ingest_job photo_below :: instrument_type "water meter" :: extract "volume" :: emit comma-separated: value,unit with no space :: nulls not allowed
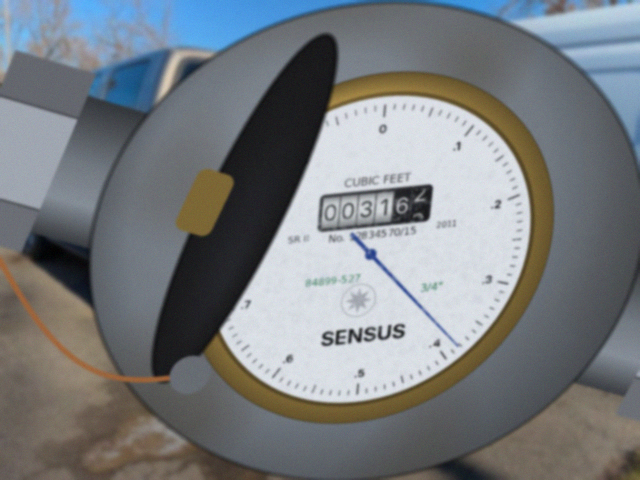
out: 3162.38,ft³
